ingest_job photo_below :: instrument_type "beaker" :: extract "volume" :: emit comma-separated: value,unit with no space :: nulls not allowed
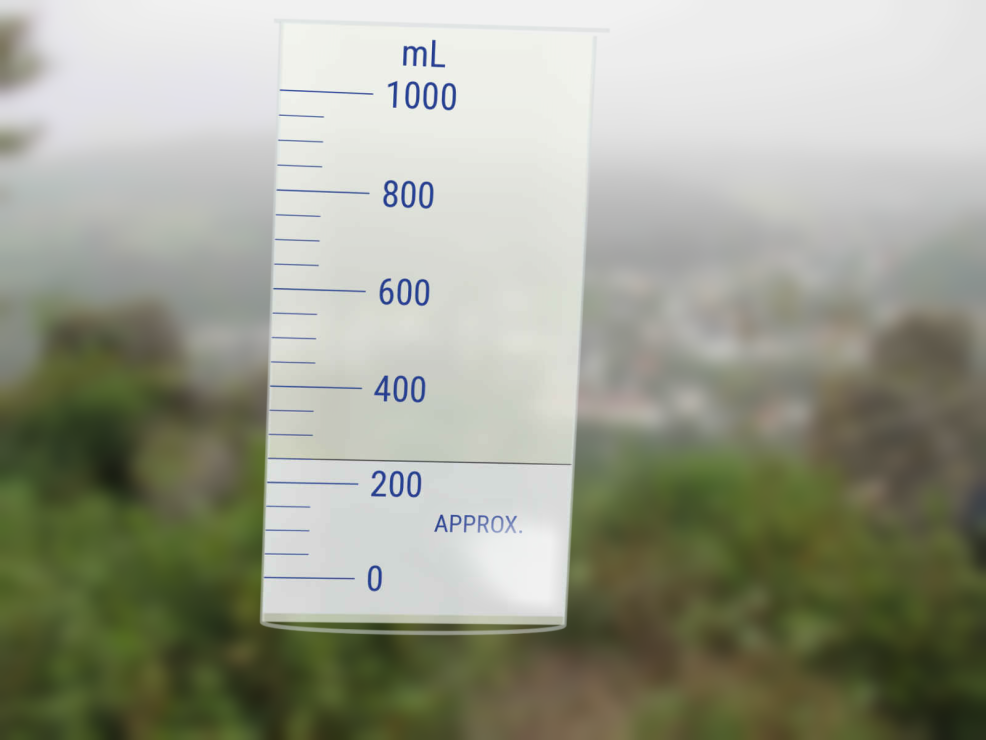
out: 250,mL
